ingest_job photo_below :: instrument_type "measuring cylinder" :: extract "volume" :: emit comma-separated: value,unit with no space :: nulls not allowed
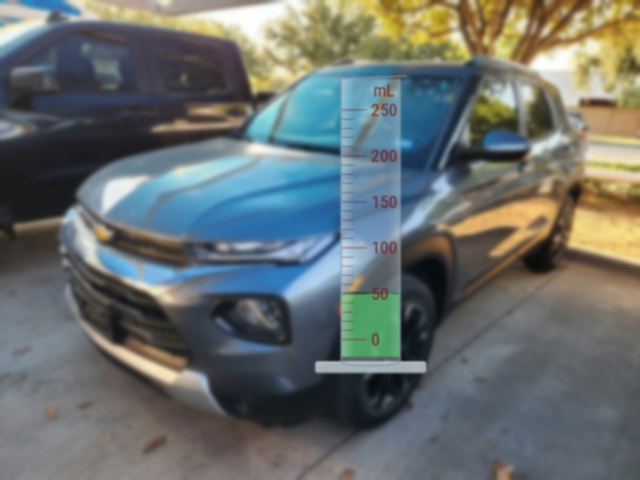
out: 50,mL
